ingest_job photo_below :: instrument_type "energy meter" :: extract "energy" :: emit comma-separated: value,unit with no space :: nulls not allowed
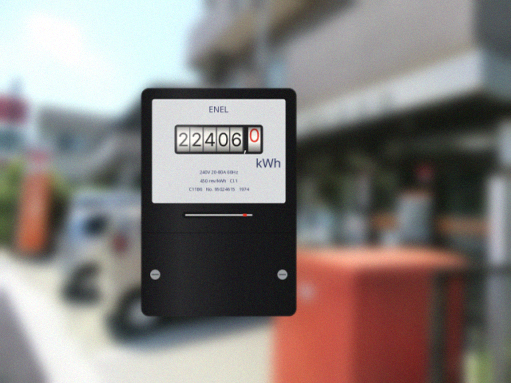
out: 22406.0,kWh
